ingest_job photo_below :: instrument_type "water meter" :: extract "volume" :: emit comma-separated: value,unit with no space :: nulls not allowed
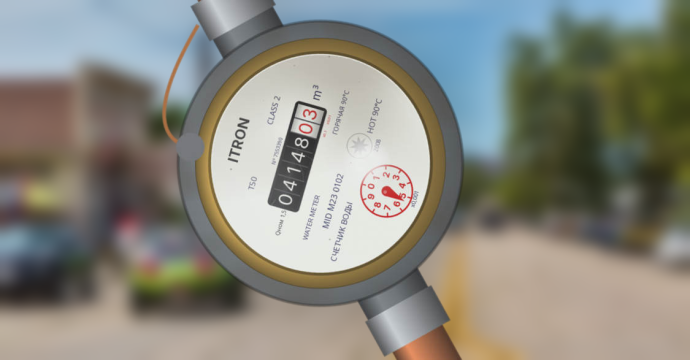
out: 4148.035,m³
